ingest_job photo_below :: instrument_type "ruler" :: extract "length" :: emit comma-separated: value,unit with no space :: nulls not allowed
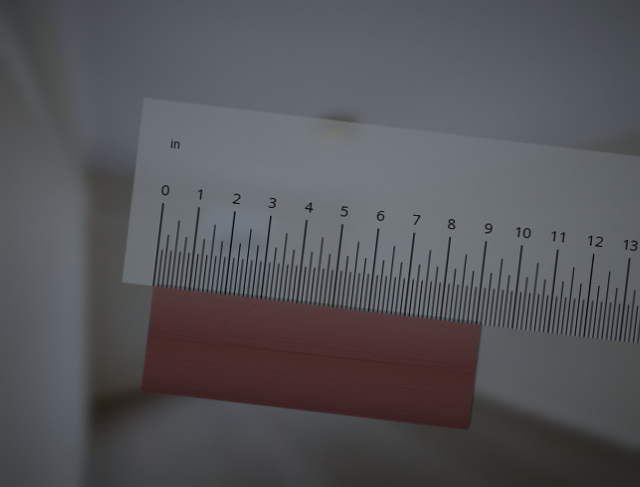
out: 9.125,in
